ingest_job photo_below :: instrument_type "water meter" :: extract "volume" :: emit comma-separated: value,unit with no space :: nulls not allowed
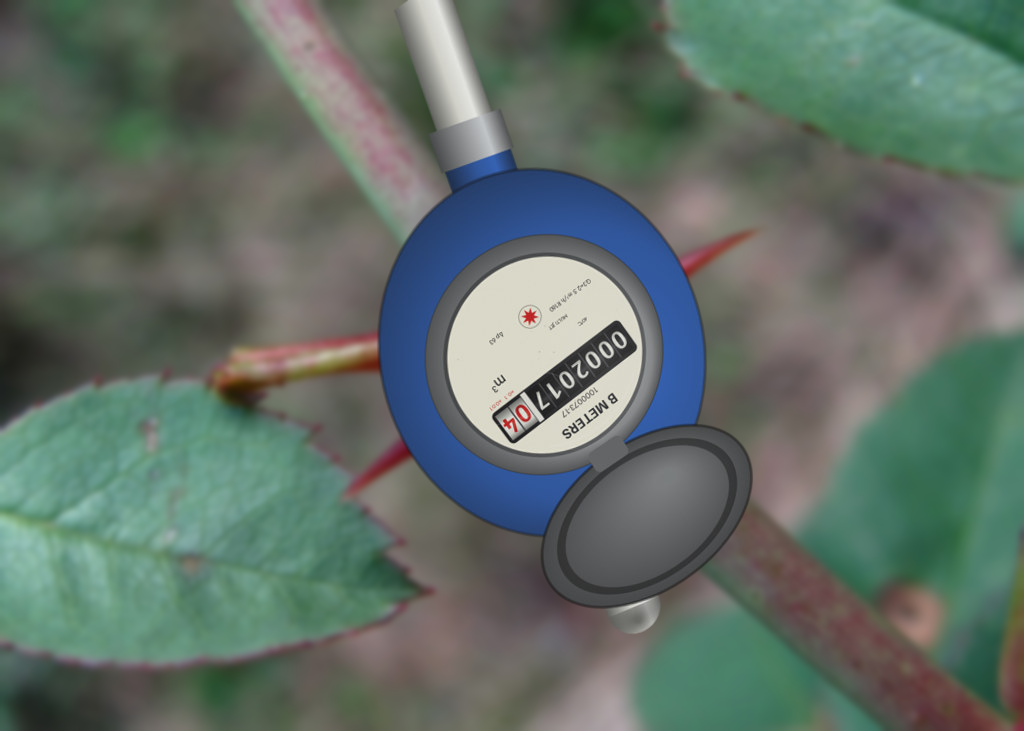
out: 2017.04,m³
